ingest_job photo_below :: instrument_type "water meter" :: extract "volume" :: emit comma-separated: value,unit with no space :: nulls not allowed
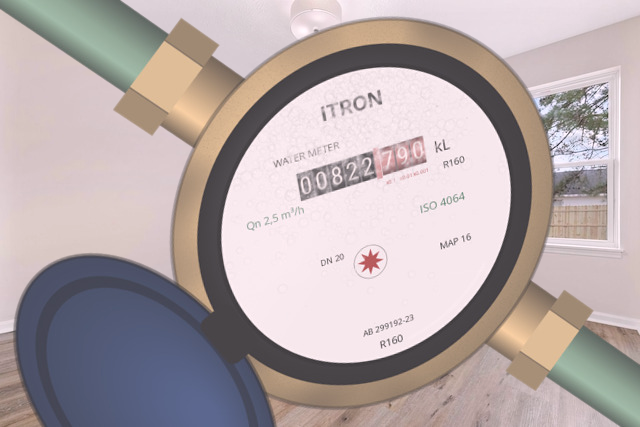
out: 822.790,kL
